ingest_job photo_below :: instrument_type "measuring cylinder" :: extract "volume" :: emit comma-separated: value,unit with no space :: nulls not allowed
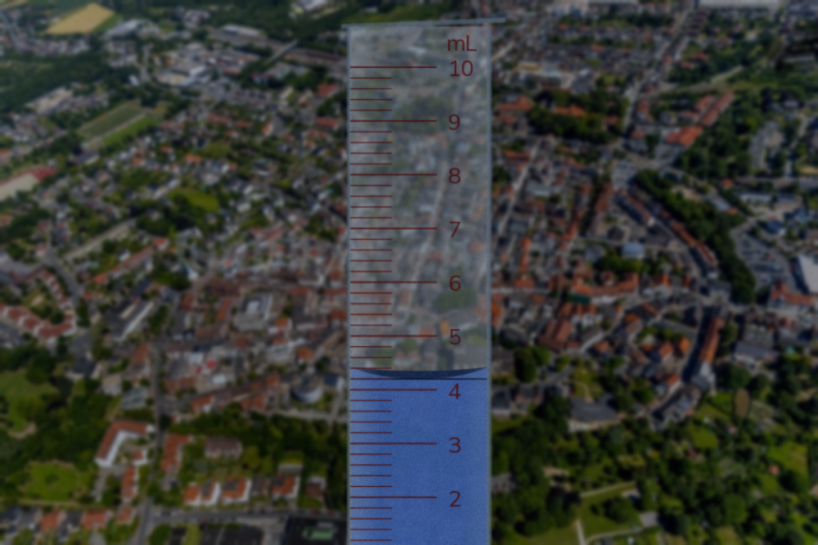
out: 4.2,mL
